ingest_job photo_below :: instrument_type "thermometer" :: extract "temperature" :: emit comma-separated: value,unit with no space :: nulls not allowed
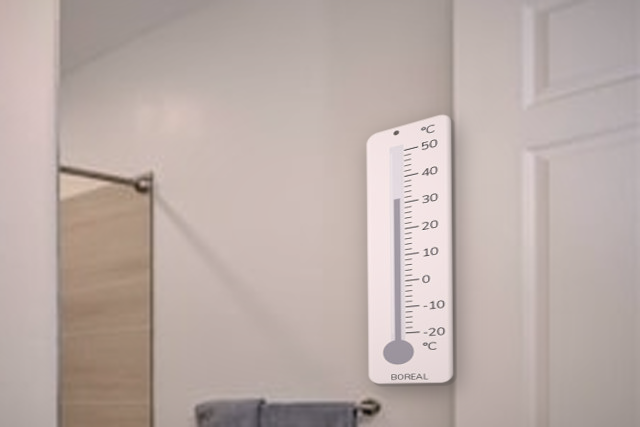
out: 32,°C
